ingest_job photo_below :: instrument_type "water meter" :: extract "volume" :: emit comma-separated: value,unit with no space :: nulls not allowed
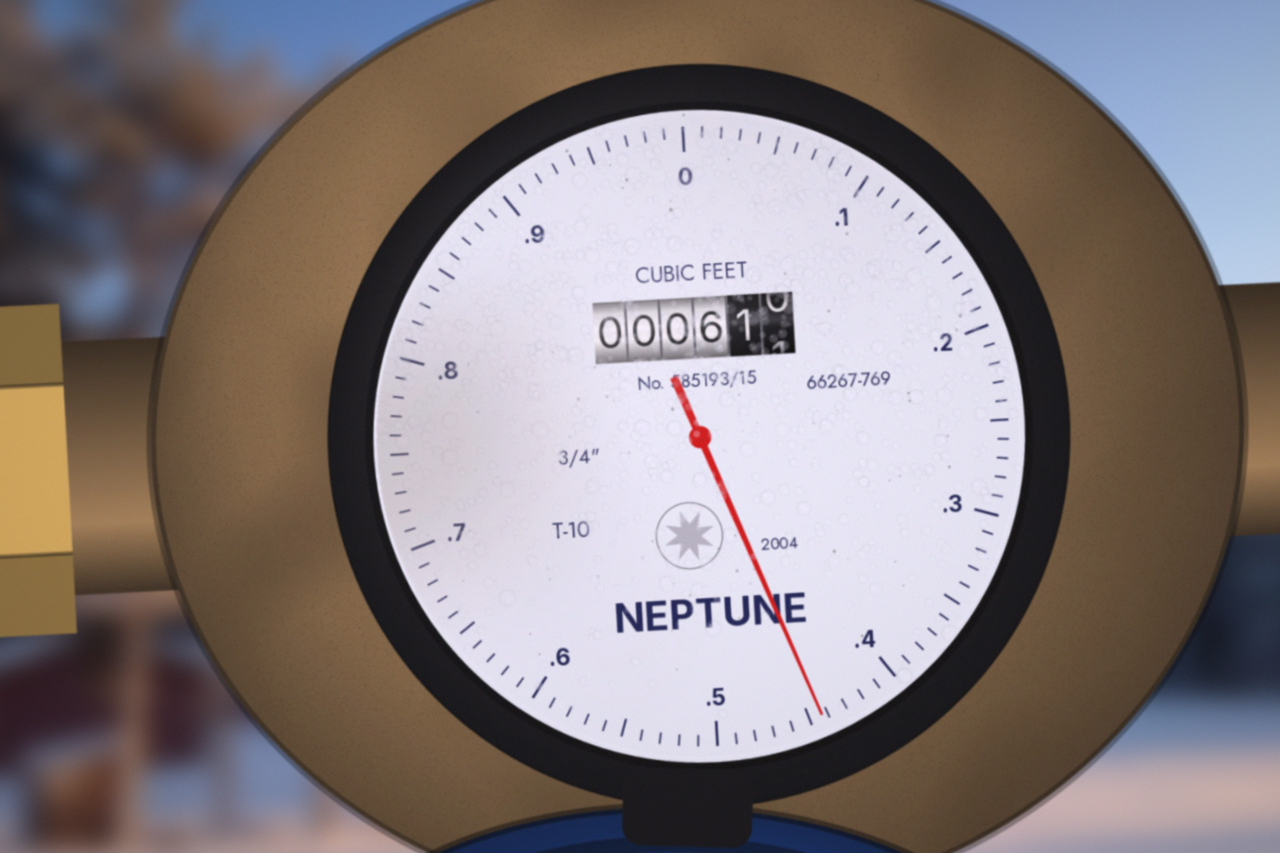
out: 610.44,ft³
